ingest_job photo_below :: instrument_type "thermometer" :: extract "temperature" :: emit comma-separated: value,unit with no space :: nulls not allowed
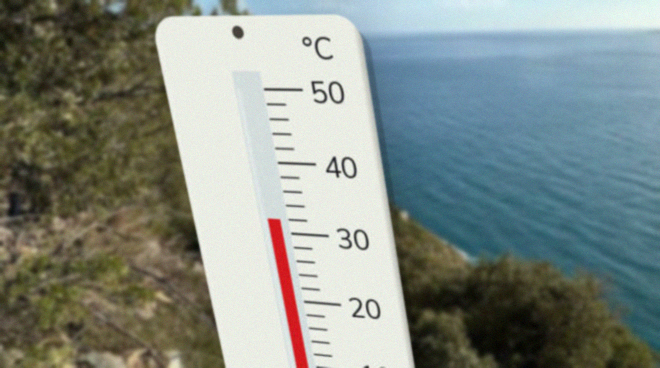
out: 32,°C
